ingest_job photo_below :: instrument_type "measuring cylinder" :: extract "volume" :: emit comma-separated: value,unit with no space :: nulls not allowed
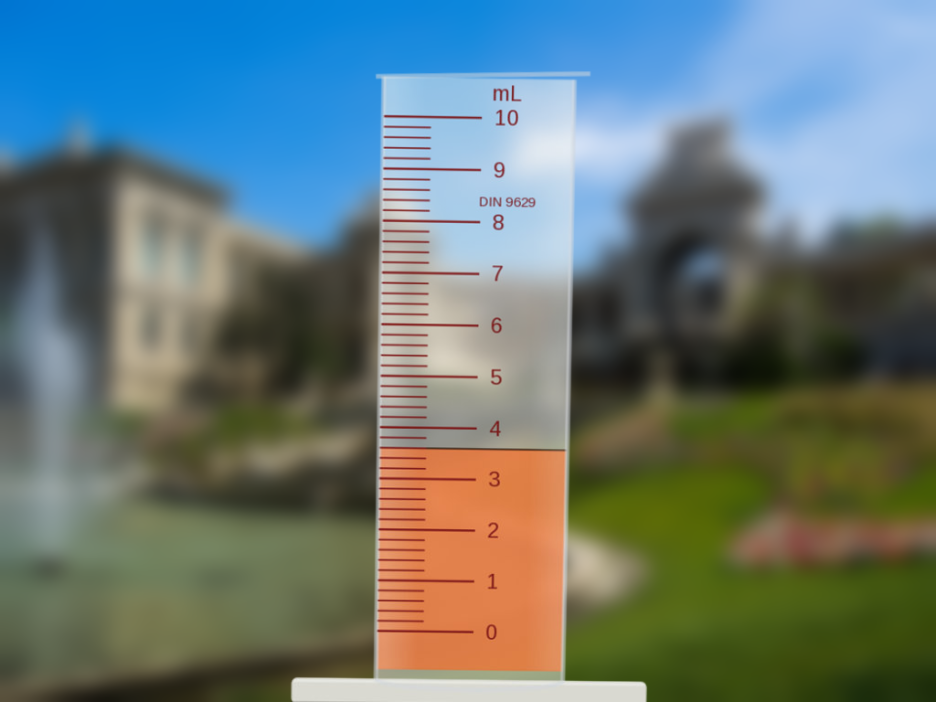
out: 3.6,mL
